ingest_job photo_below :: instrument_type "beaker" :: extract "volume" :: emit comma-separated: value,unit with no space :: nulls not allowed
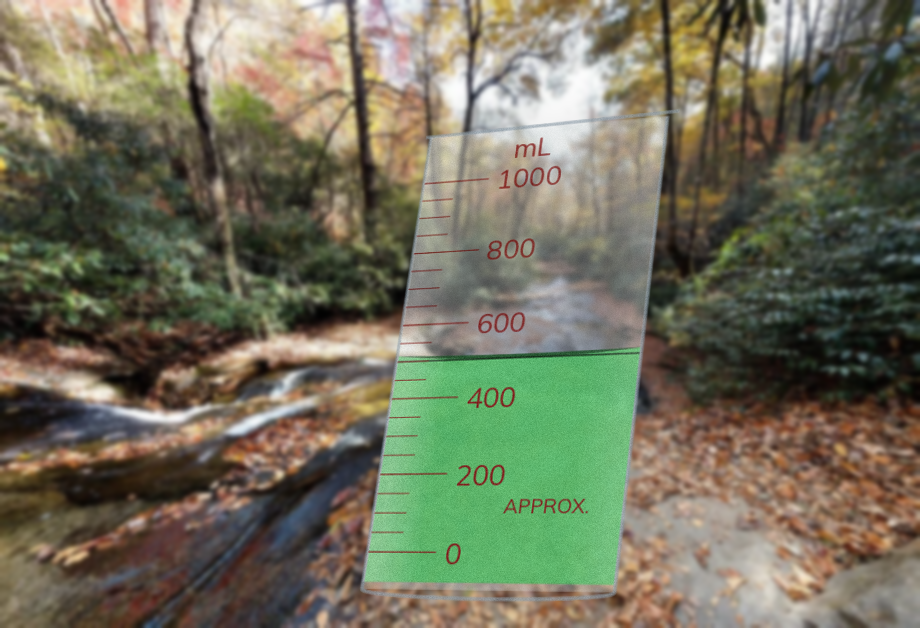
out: 500,mL
